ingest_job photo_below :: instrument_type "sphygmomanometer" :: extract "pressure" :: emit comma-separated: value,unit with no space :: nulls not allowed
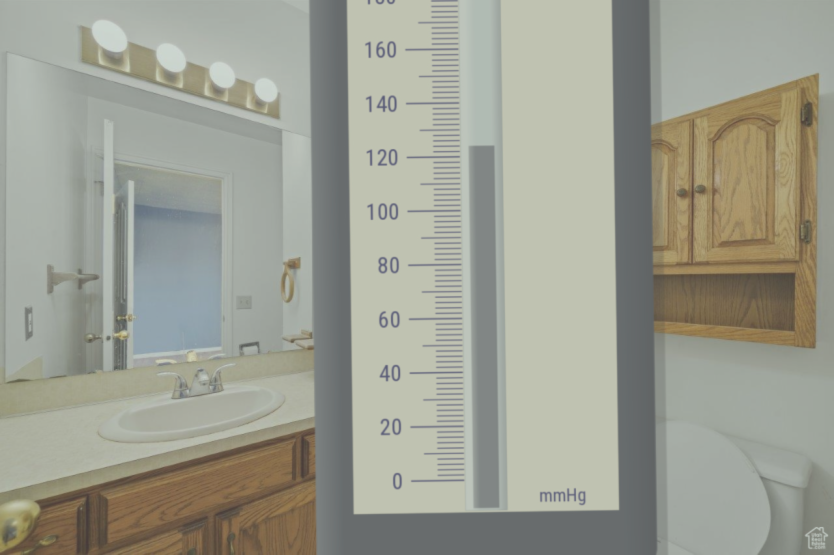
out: 124,mmHg
